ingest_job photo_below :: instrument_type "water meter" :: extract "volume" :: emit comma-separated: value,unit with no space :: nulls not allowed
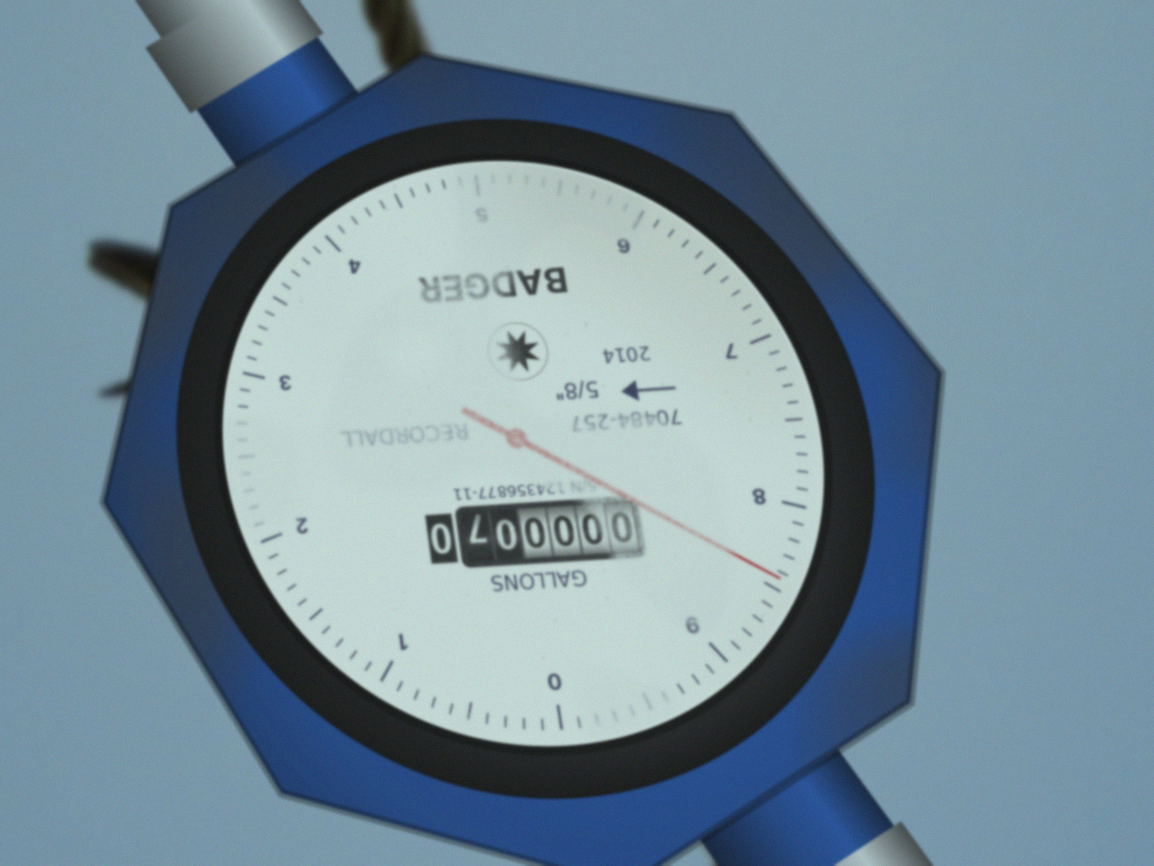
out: 68.4,gal
